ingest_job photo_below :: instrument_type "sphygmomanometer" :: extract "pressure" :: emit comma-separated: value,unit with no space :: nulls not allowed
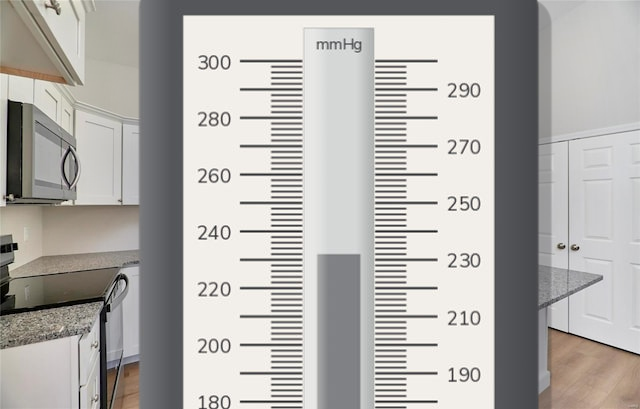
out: 232,mmHg
